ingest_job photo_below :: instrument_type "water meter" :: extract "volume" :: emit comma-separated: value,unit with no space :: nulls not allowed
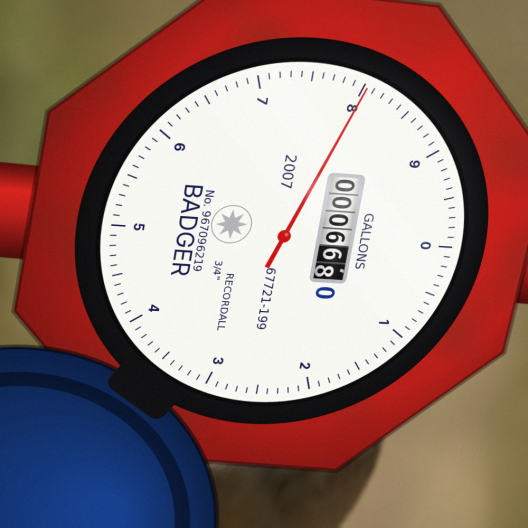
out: 6678.0,gal
